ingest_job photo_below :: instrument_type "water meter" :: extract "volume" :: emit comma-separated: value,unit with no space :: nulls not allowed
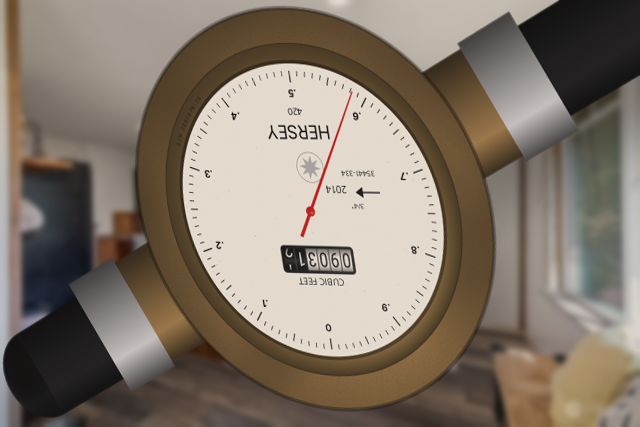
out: 90311.58,ft³
